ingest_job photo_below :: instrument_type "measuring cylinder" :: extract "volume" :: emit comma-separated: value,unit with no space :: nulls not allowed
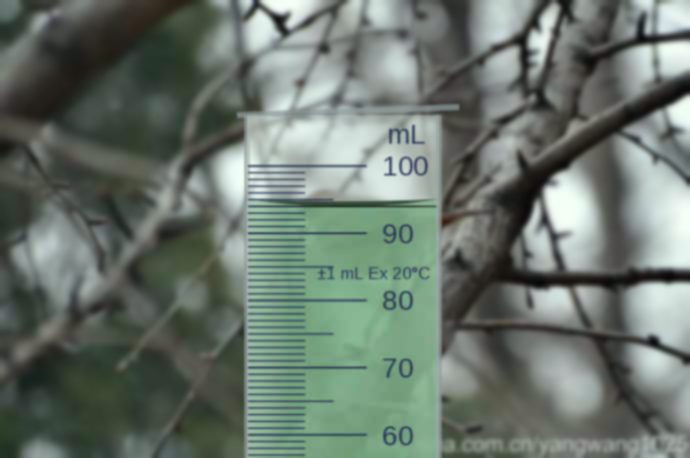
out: 94,mL
